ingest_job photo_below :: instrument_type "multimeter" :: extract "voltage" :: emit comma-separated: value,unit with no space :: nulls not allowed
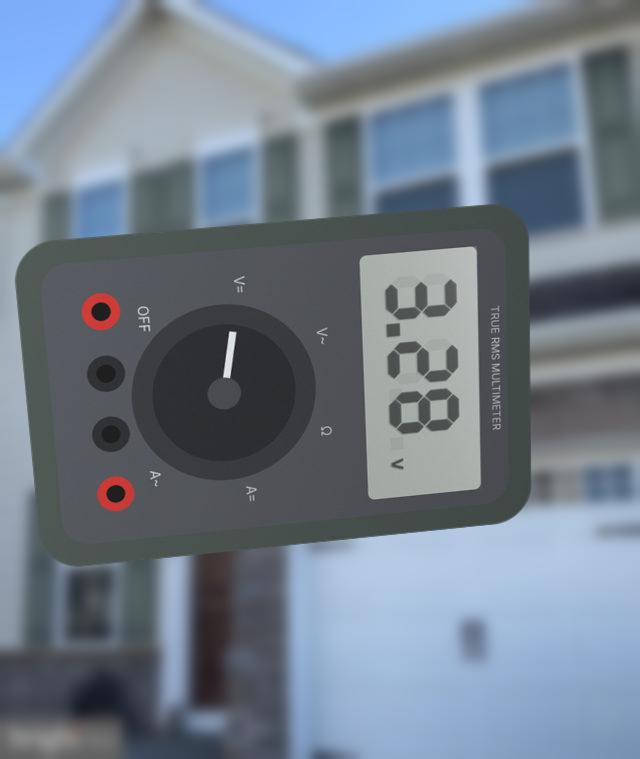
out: 3.28,V
